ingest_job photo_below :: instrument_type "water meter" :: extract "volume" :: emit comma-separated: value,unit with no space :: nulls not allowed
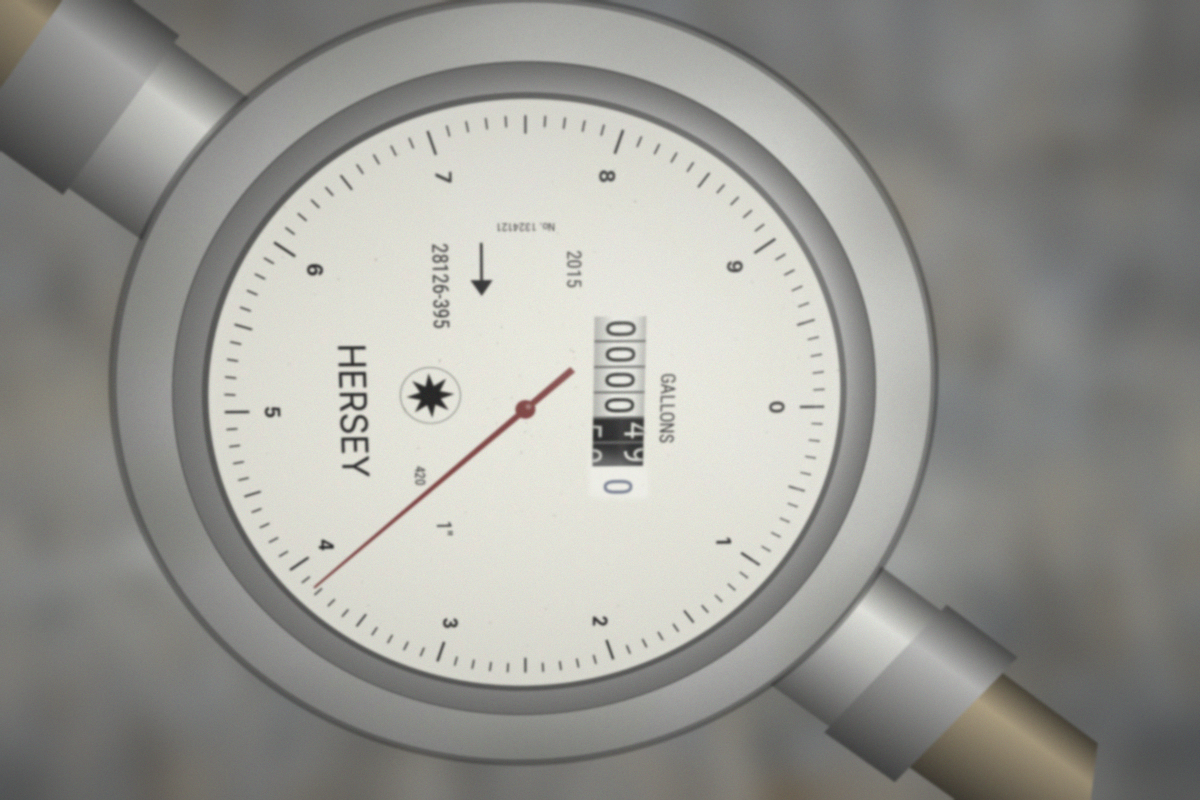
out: 493.8,gal
